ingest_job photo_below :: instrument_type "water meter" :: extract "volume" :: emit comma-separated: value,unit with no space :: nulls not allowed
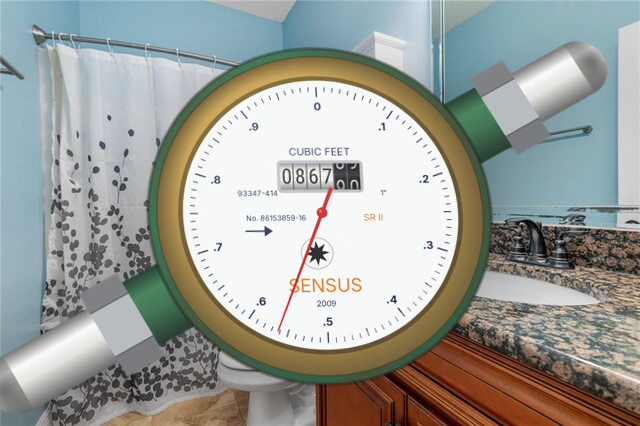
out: 86789.56,ft³
